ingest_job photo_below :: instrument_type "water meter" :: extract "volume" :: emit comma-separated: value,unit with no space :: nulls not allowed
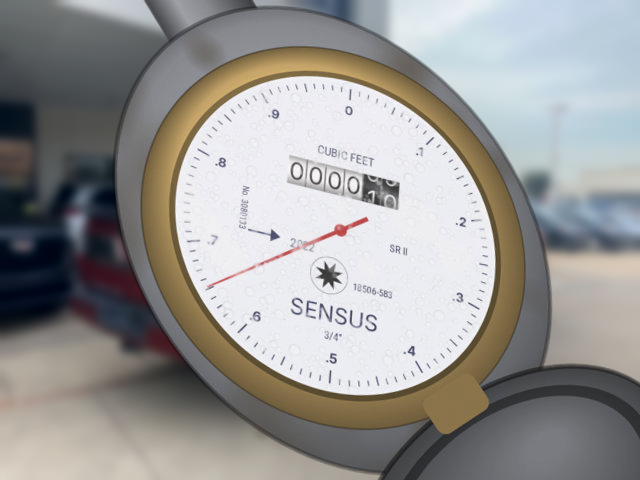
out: 9.65,ft³
